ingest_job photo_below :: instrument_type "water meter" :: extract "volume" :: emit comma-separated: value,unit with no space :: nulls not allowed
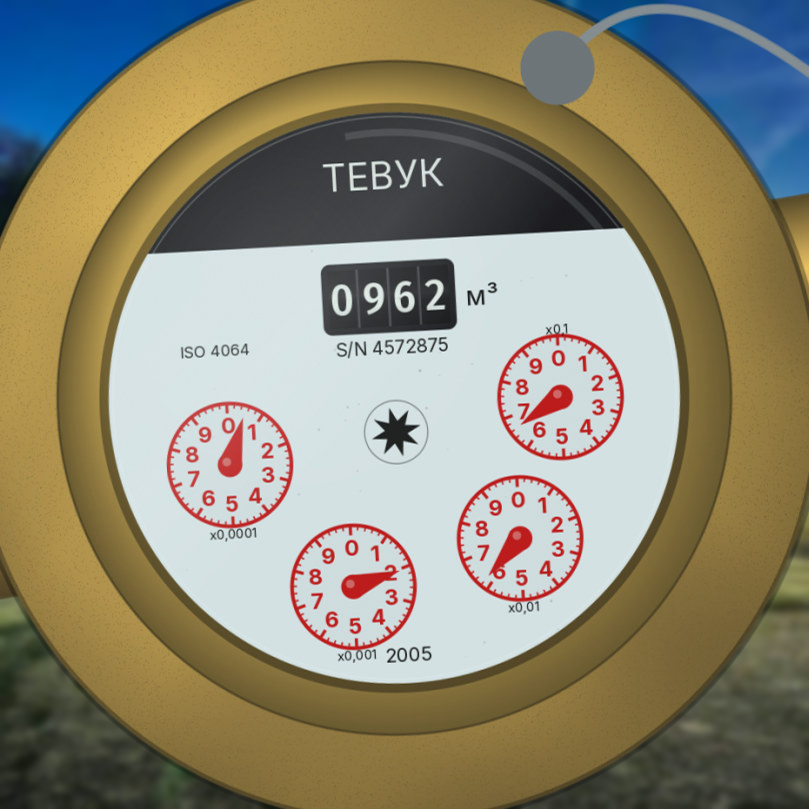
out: 962.6620,m³
